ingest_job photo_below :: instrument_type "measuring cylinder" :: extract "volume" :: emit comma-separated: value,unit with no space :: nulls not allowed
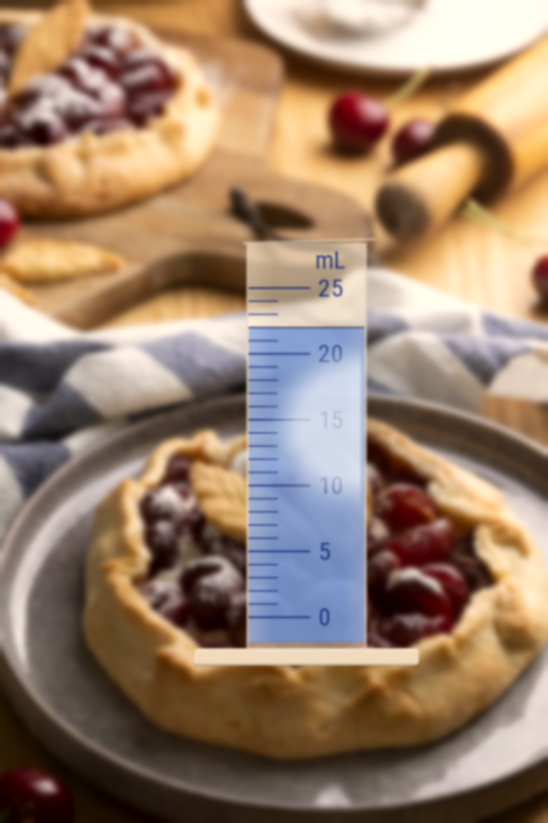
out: 22,mL
